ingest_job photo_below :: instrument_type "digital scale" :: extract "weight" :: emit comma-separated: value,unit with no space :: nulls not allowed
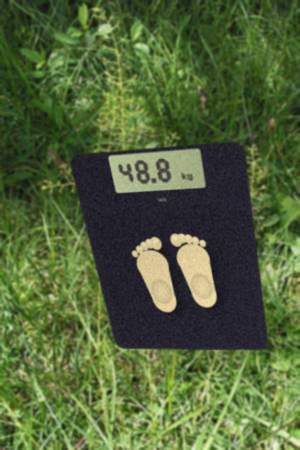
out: 48.8,kg
